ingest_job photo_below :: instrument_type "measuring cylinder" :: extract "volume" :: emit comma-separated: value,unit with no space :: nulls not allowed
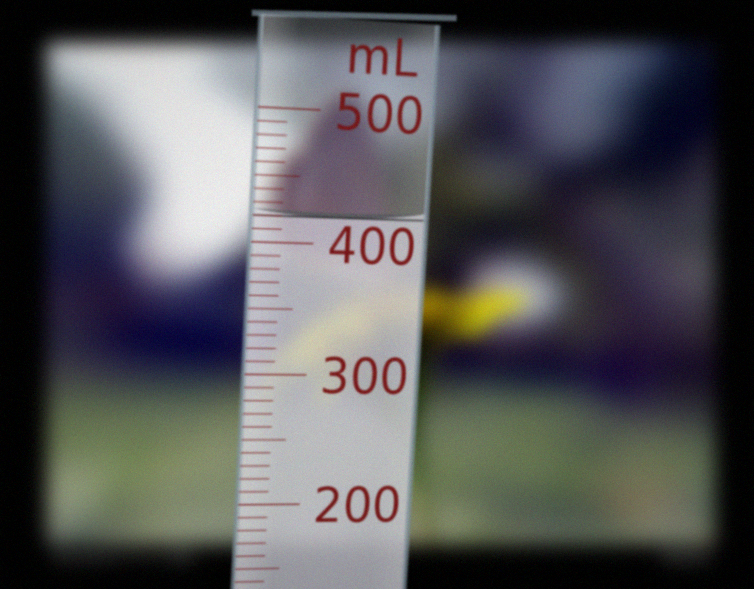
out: 420,mL
